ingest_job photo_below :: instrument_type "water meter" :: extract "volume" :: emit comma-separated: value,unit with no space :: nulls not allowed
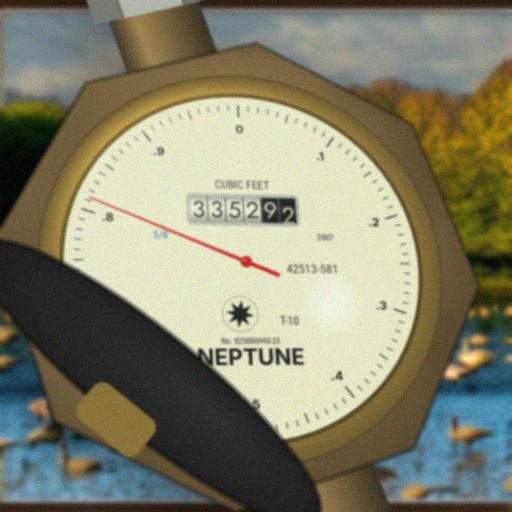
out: 335291.81,ft³
